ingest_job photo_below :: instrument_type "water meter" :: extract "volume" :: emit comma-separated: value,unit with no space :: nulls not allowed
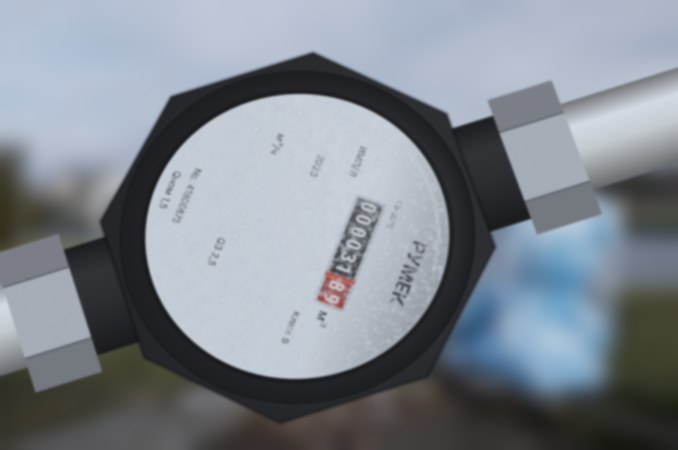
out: 31.89,m³
